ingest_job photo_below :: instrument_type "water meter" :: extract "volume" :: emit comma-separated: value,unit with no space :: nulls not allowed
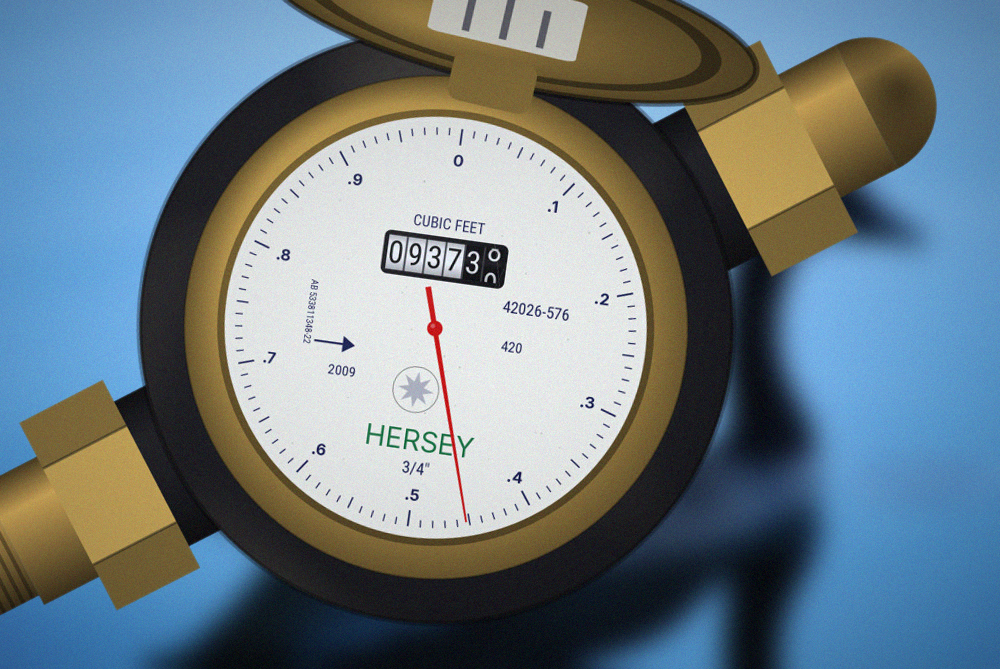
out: 93738.45,ft³
